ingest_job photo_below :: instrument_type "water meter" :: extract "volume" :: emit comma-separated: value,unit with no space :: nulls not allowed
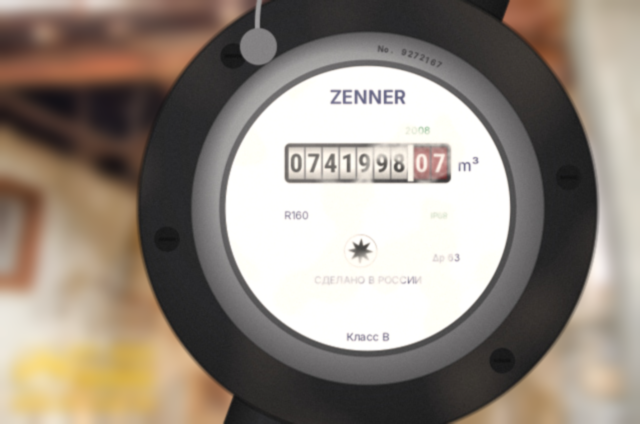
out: 741998.07,m³
